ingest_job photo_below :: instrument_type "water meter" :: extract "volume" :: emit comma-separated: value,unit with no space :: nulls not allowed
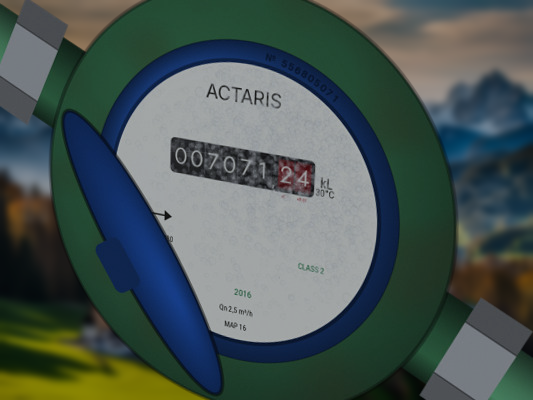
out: 7071.24,kL
